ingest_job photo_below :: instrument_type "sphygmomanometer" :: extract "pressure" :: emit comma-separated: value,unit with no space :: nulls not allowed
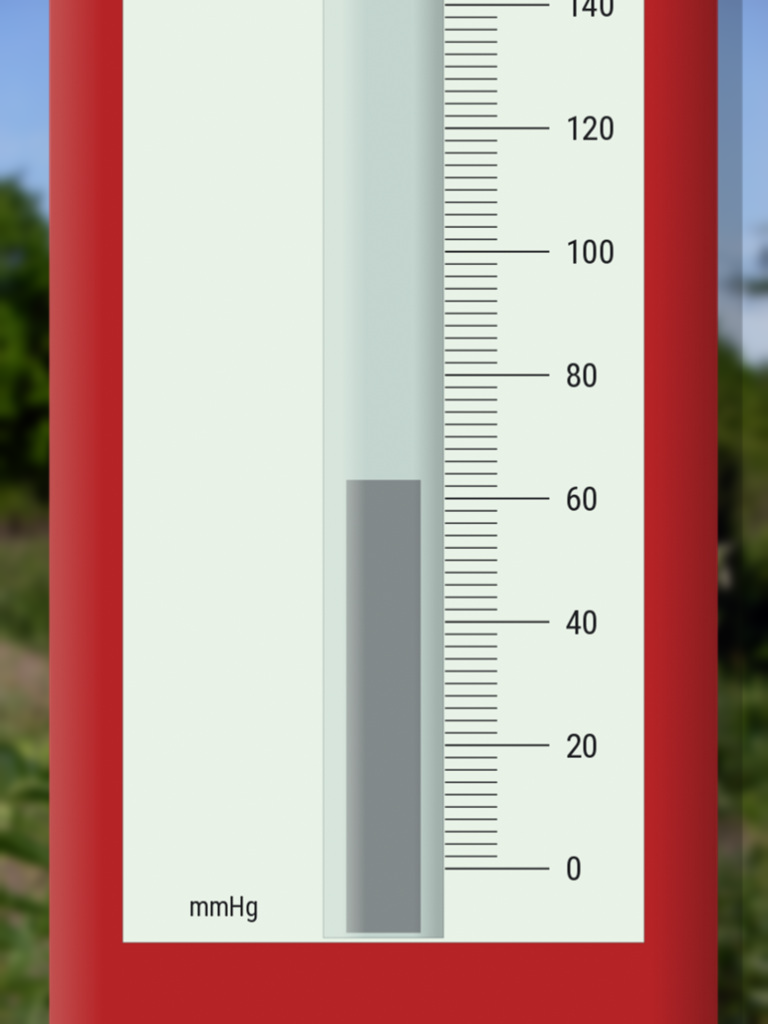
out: 63,mmHg
